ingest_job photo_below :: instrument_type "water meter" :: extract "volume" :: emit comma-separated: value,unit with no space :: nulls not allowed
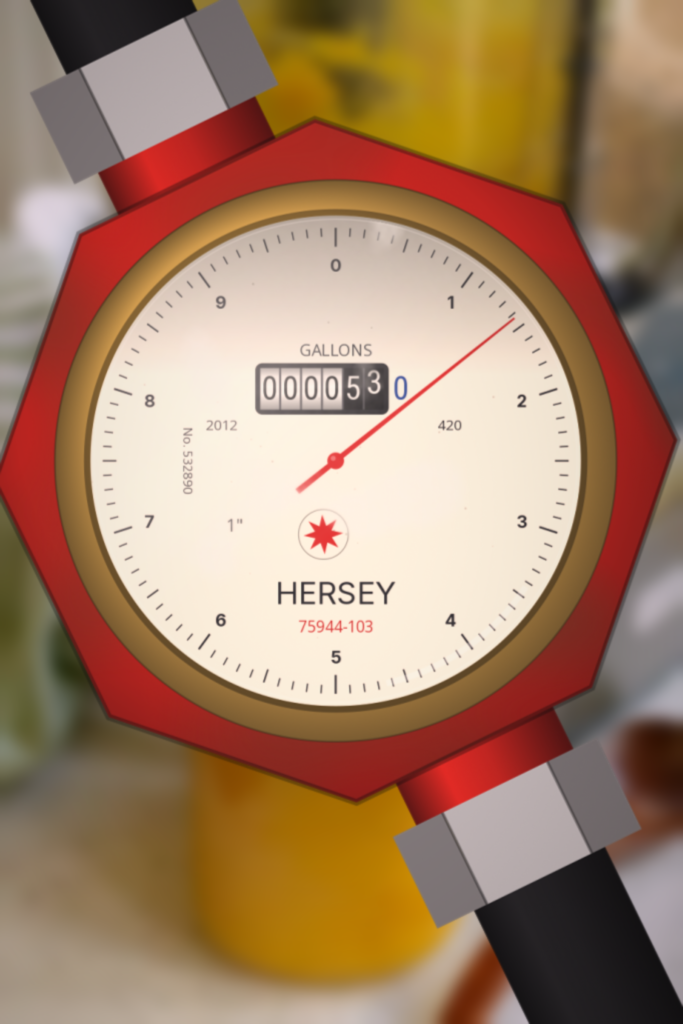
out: 531.4,gal
